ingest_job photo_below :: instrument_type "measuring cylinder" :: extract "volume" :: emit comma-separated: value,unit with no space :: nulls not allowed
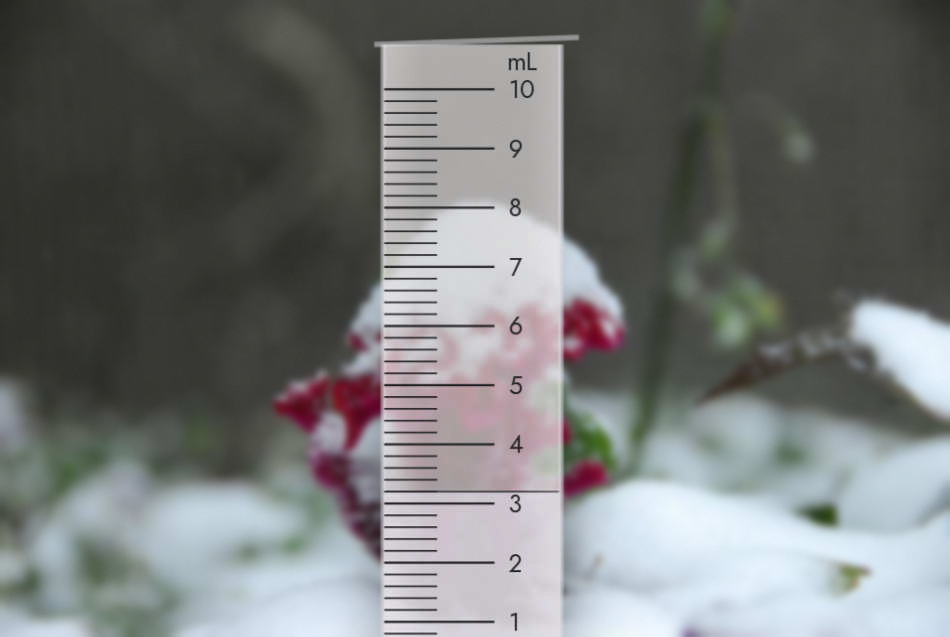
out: 3.2,mL
